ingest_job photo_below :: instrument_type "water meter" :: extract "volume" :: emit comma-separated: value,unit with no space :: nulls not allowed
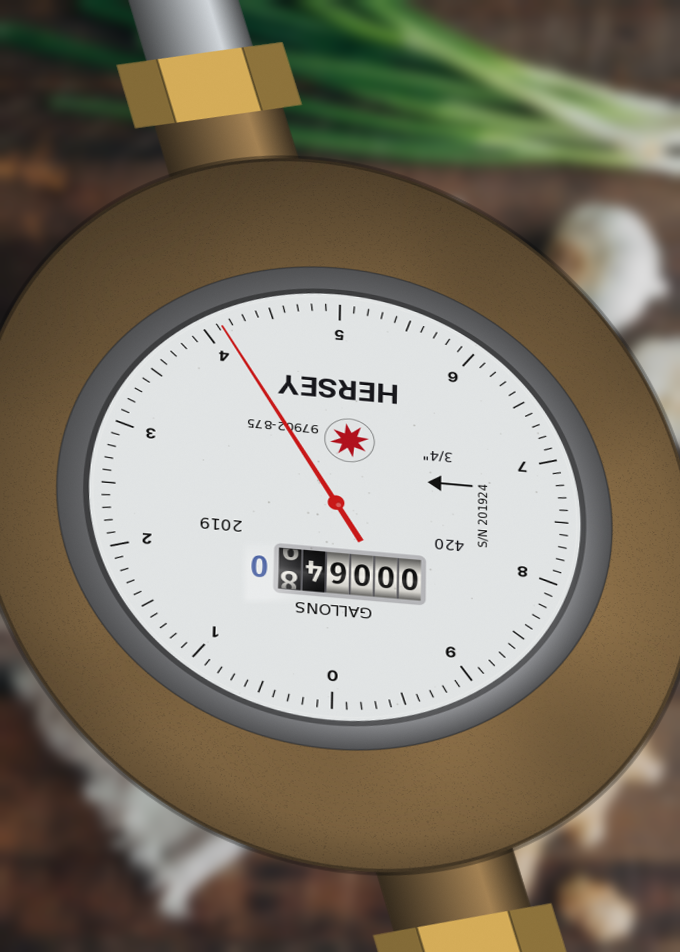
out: 6484.1,gal
